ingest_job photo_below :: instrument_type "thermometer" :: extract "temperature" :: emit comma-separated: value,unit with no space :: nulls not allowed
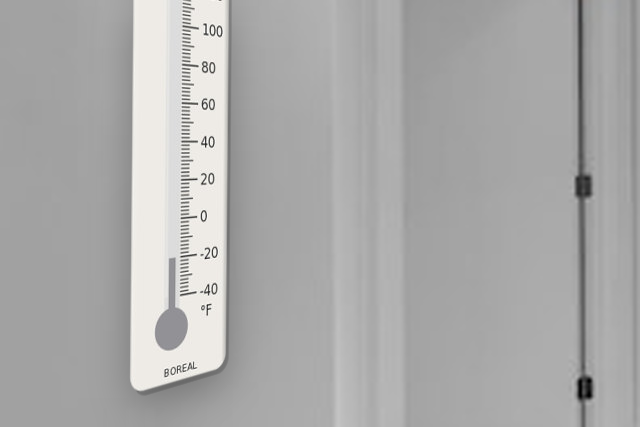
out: -20,°F
